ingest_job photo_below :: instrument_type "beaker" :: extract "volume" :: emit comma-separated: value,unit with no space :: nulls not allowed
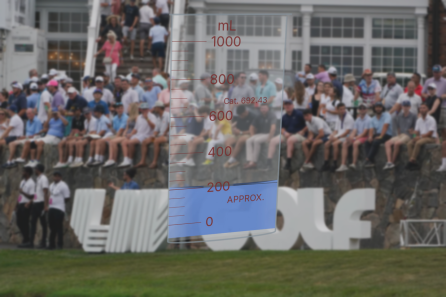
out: 200,mL
